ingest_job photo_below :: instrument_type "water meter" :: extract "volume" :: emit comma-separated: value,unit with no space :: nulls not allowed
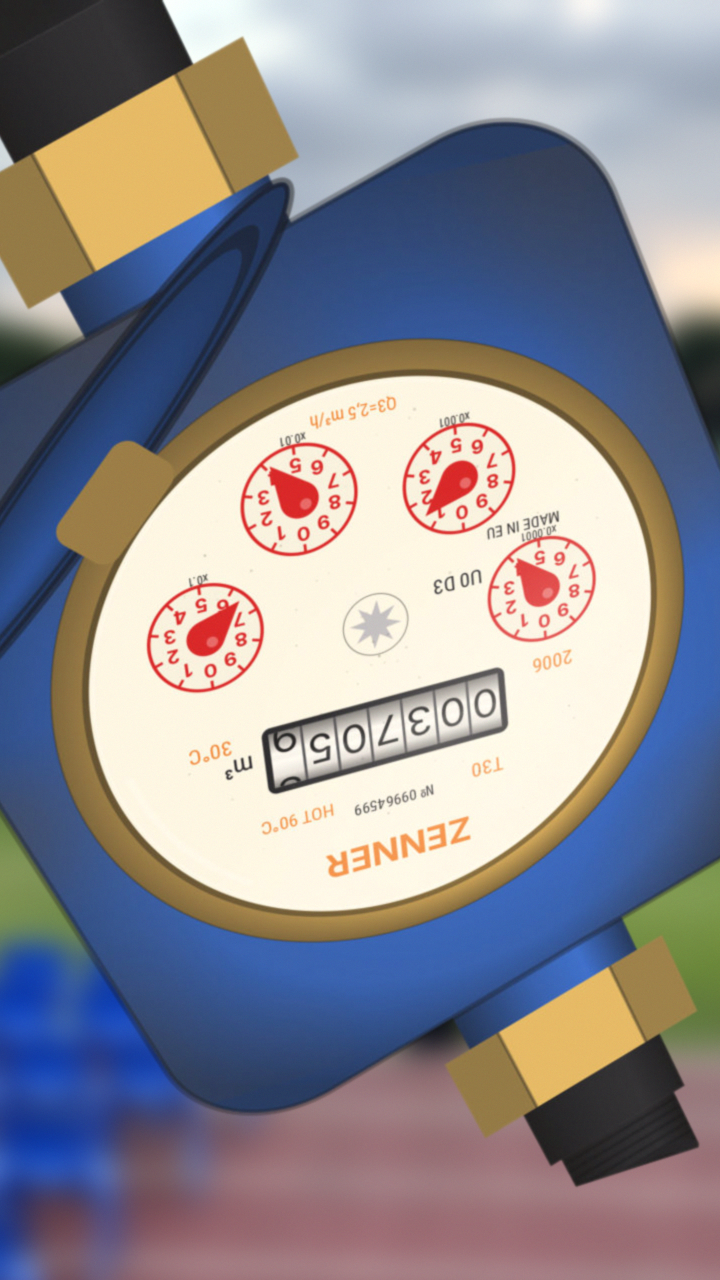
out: 37058.6414,m³
